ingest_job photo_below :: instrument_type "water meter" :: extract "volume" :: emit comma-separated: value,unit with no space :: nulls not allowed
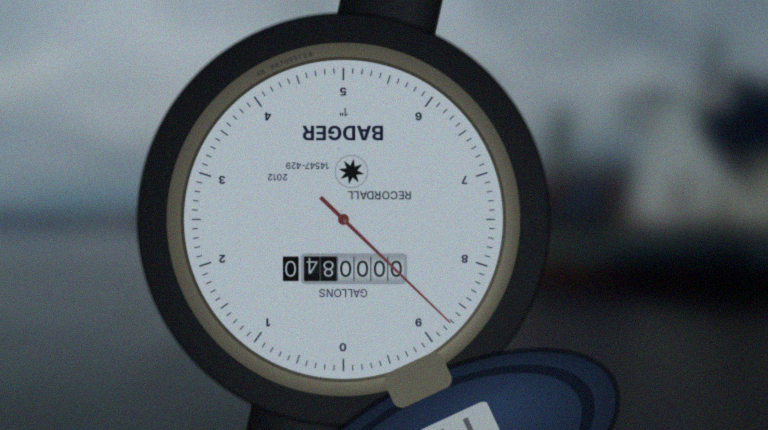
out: 838.7,gal
